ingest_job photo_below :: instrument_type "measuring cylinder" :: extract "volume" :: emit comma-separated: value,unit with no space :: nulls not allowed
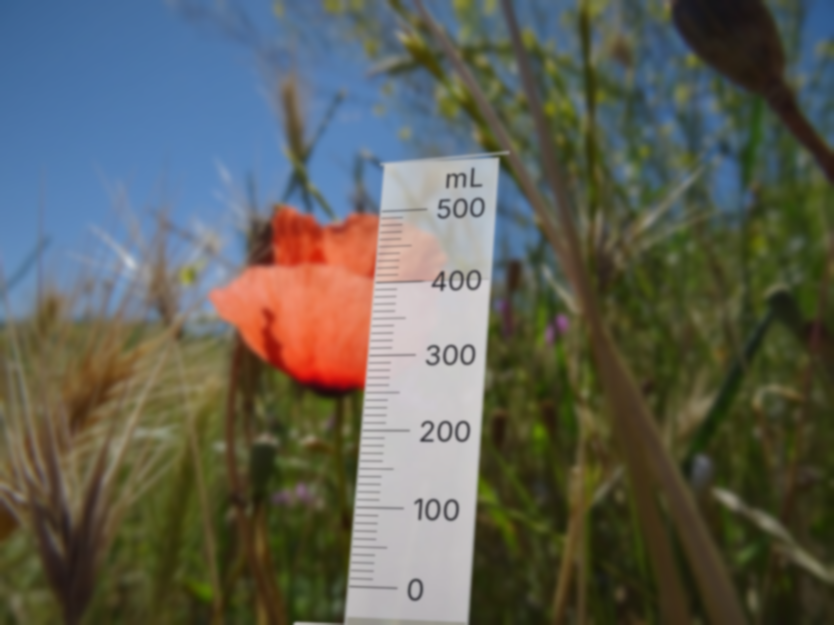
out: 400,mL
